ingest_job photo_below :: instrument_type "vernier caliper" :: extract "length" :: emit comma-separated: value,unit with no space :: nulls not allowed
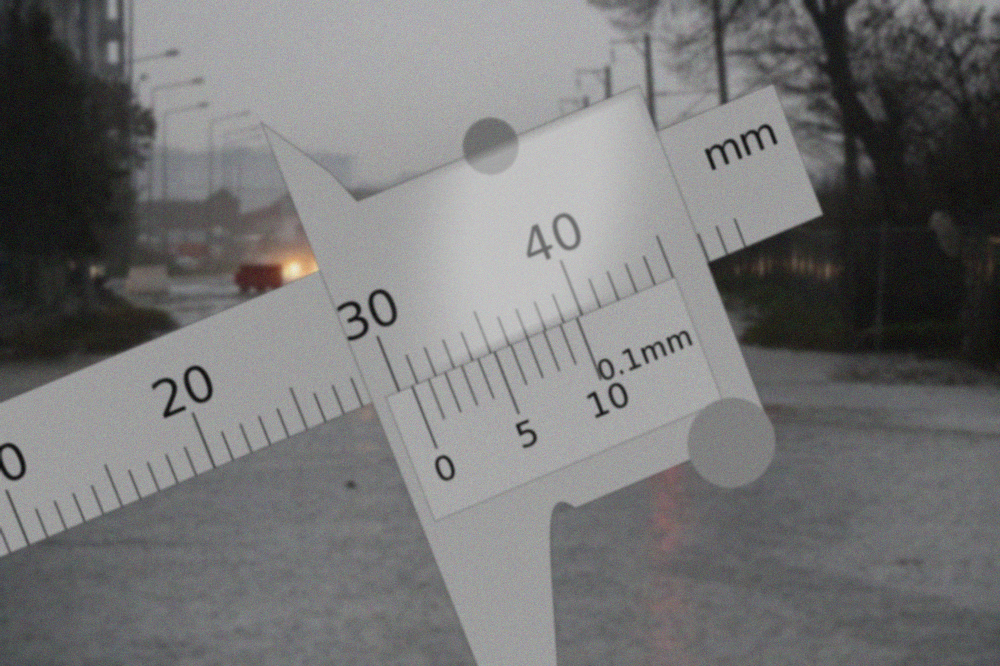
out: 30.7,mm
